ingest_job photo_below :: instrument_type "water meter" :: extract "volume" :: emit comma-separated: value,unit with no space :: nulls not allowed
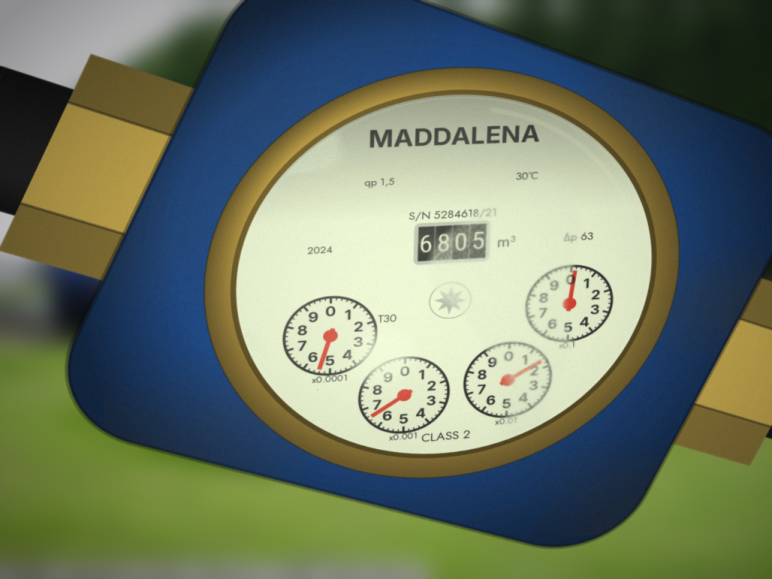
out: 6805.0165,m³
